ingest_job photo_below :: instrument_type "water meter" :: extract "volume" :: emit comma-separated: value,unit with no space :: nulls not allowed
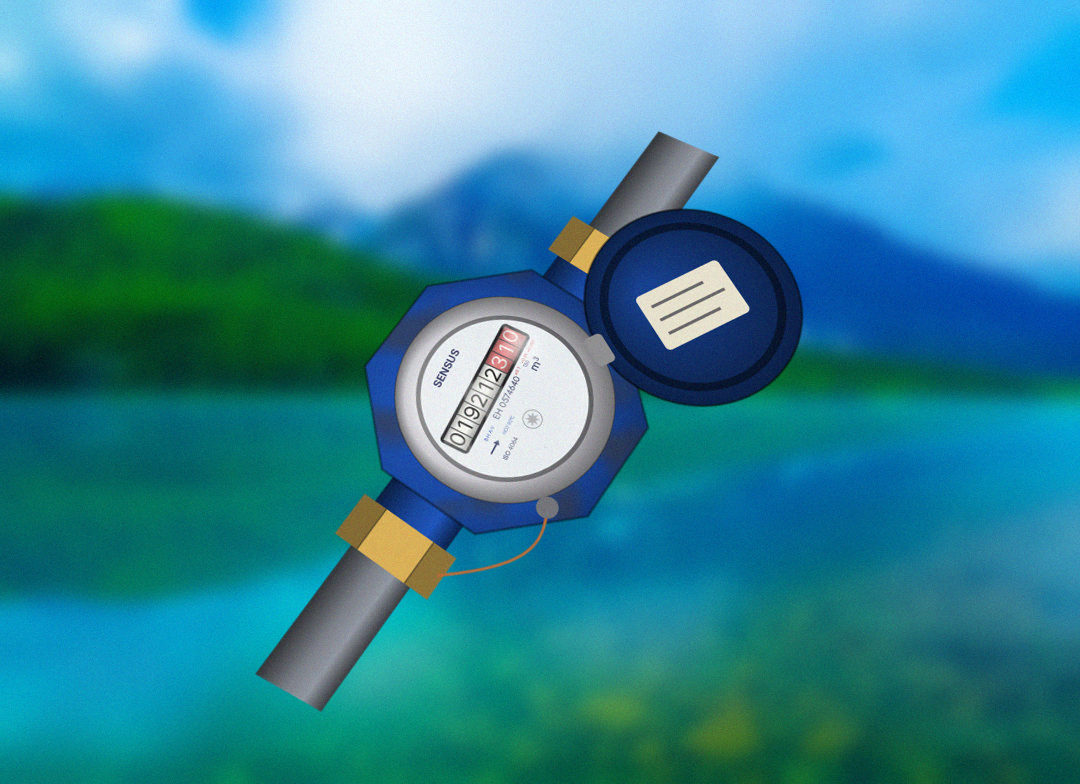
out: 19212.310,m³
